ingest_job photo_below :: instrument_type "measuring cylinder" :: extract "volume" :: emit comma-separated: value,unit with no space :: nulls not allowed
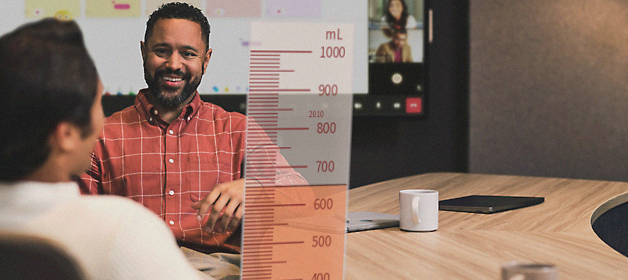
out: 650,mL
